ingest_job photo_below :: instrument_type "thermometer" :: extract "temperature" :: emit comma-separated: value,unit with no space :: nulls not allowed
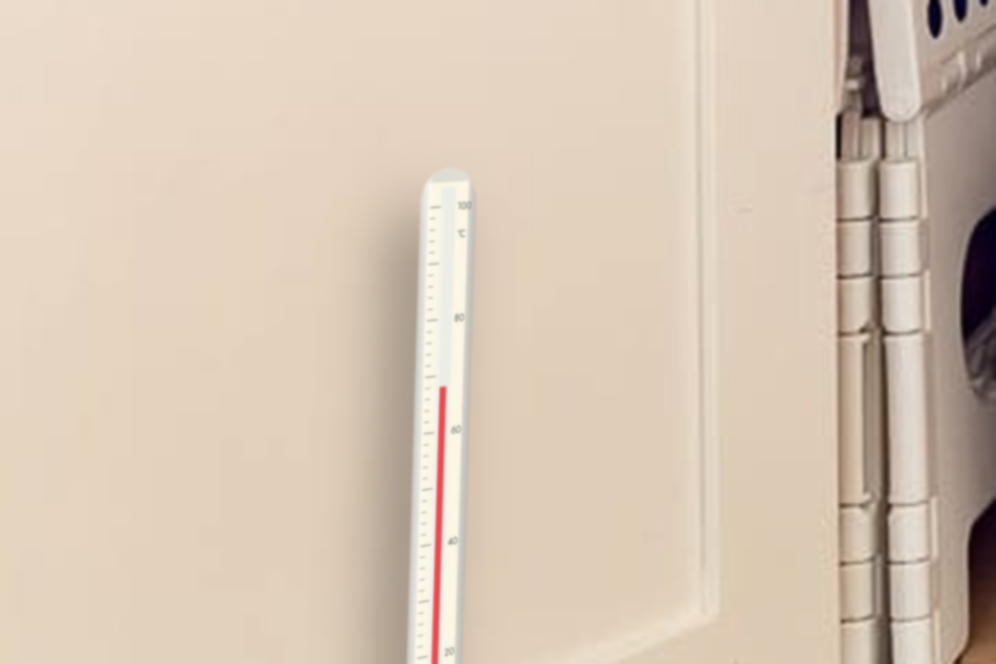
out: 68,°C
